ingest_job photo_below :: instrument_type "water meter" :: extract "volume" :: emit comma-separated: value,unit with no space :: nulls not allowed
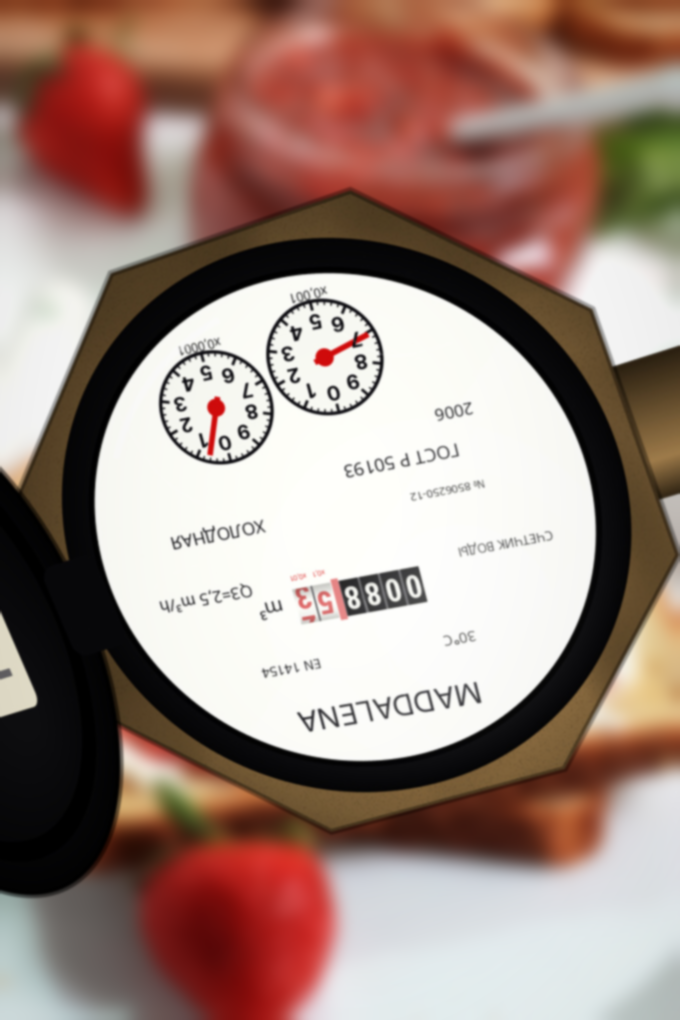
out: 88.5270,m³
